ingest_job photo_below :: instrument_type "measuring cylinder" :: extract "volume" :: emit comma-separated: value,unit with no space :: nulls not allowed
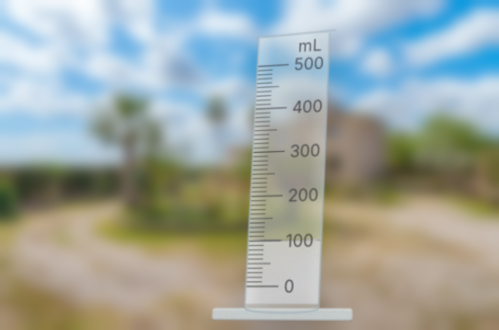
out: 100,mL
